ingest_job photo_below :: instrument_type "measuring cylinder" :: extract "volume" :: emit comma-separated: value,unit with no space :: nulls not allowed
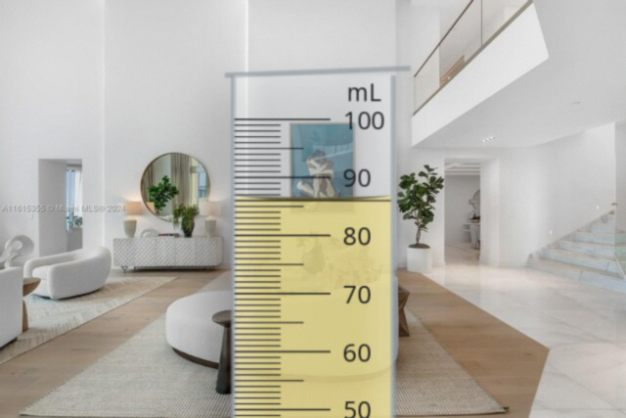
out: 86,mL
